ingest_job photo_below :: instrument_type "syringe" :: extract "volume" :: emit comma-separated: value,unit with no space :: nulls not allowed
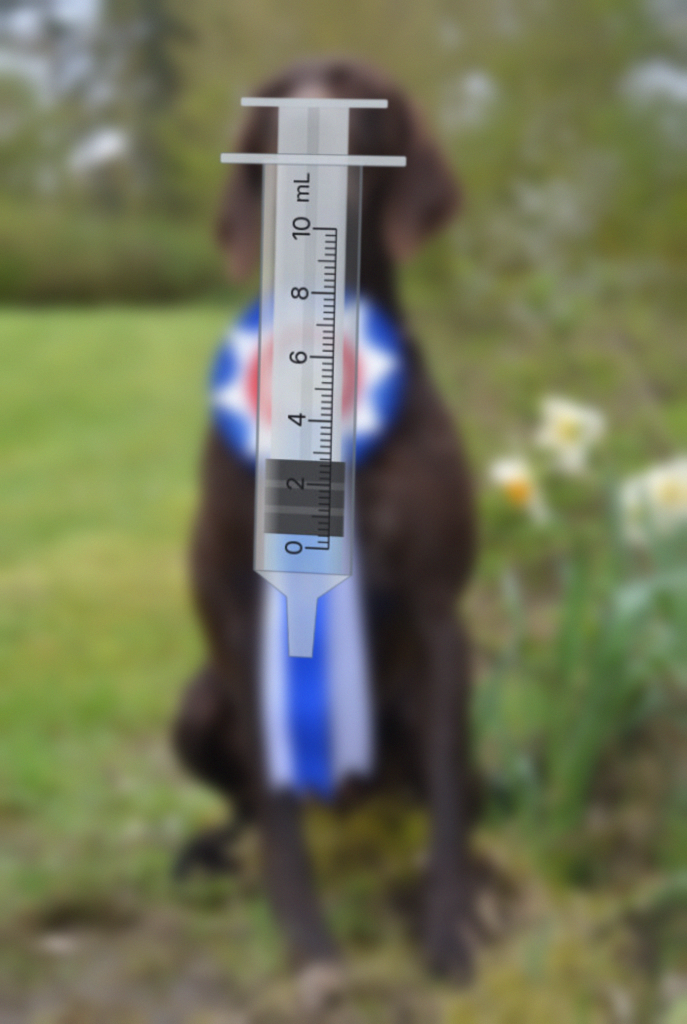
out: 0.4,mL
